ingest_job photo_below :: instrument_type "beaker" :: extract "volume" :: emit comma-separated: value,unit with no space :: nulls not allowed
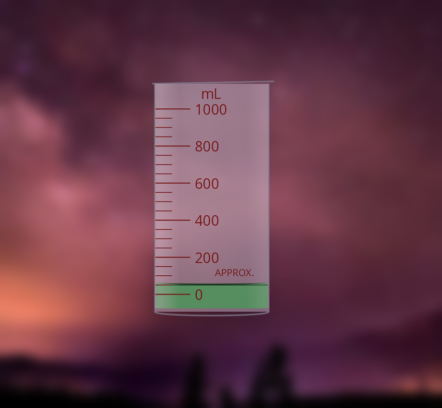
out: 50,mL
